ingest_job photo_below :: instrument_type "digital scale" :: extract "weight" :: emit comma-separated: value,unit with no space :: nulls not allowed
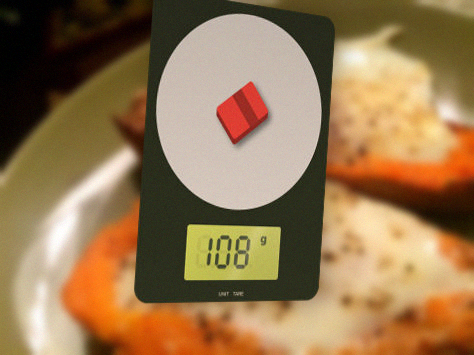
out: 108,g
